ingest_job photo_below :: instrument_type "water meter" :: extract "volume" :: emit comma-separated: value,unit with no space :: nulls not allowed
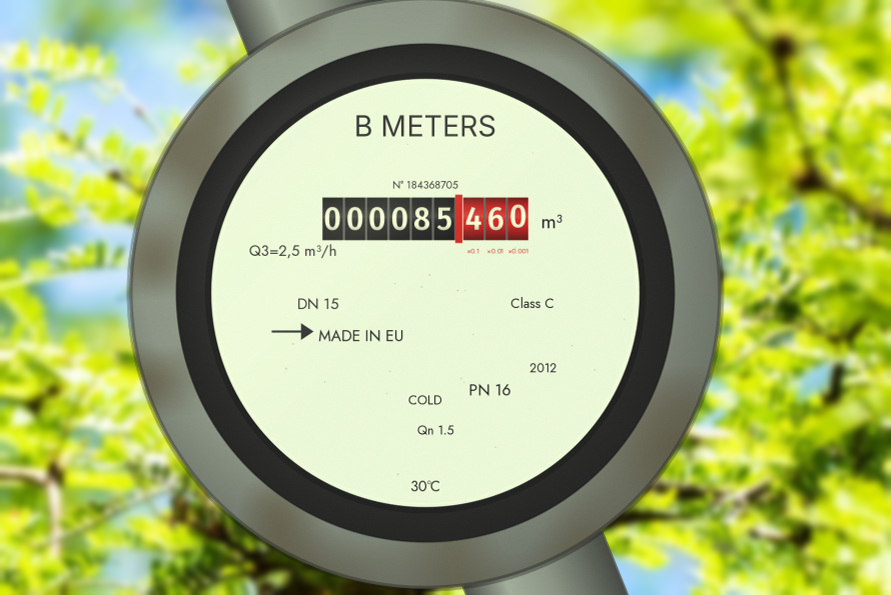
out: 85.460,m³
